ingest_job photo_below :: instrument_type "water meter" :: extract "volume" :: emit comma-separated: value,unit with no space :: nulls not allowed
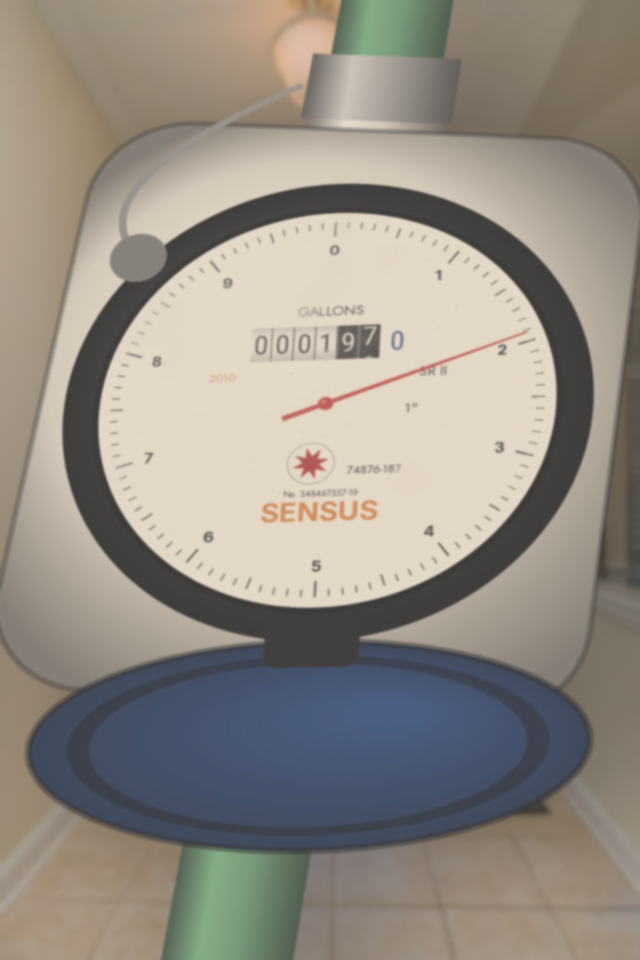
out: 1971.9,gal
